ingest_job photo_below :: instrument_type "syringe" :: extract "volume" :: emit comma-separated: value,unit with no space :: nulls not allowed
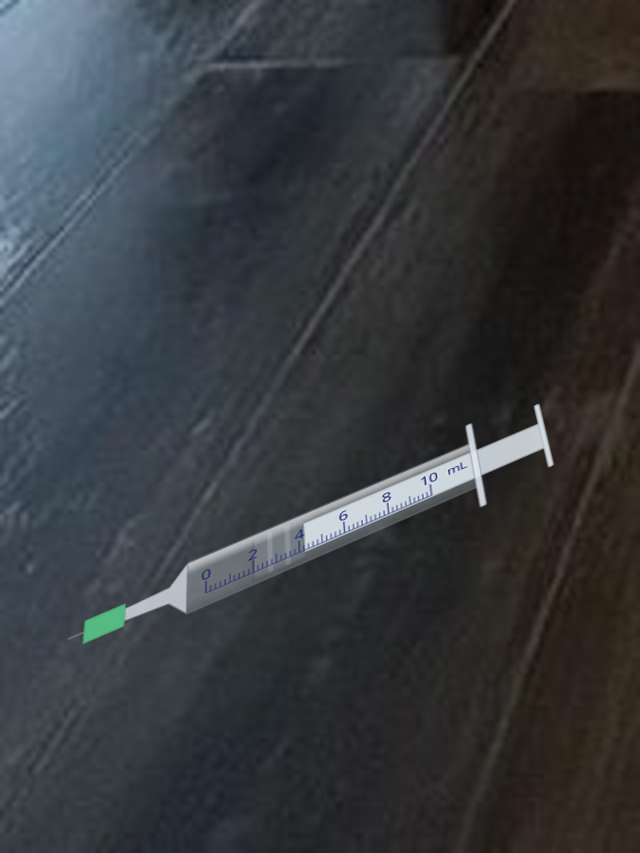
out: 2,mL
